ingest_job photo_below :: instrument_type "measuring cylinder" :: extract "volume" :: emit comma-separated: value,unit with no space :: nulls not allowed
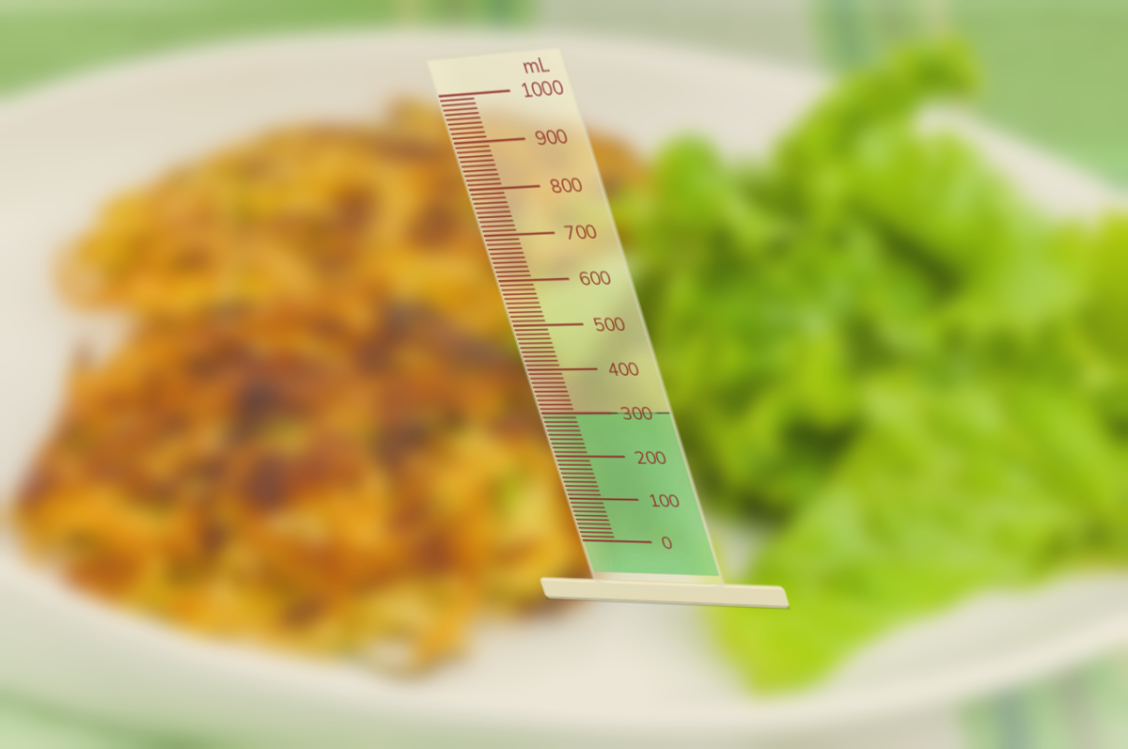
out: 300,mL
